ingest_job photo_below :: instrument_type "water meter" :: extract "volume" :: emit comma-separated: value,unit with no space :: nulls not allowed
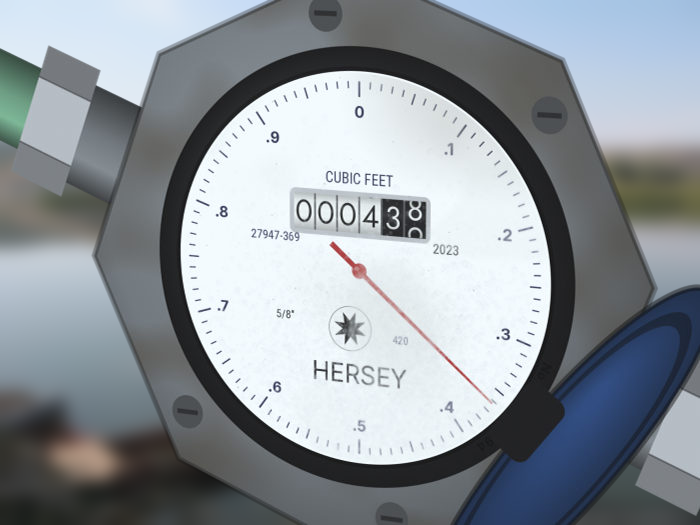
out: 438.36,ft³
